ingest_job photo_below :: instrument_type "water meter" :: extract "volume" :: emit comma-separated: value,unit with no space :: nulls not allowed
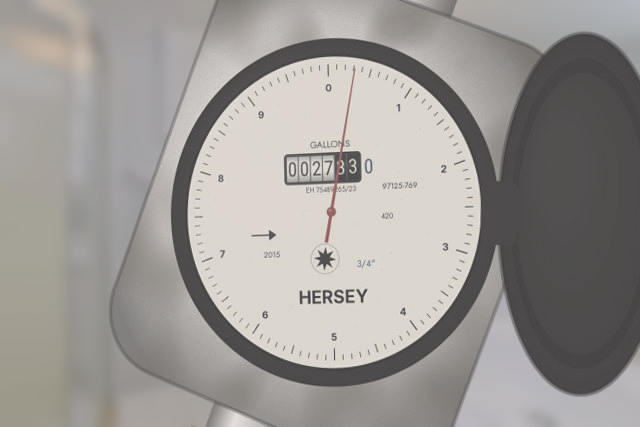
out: 27330.3,gal
